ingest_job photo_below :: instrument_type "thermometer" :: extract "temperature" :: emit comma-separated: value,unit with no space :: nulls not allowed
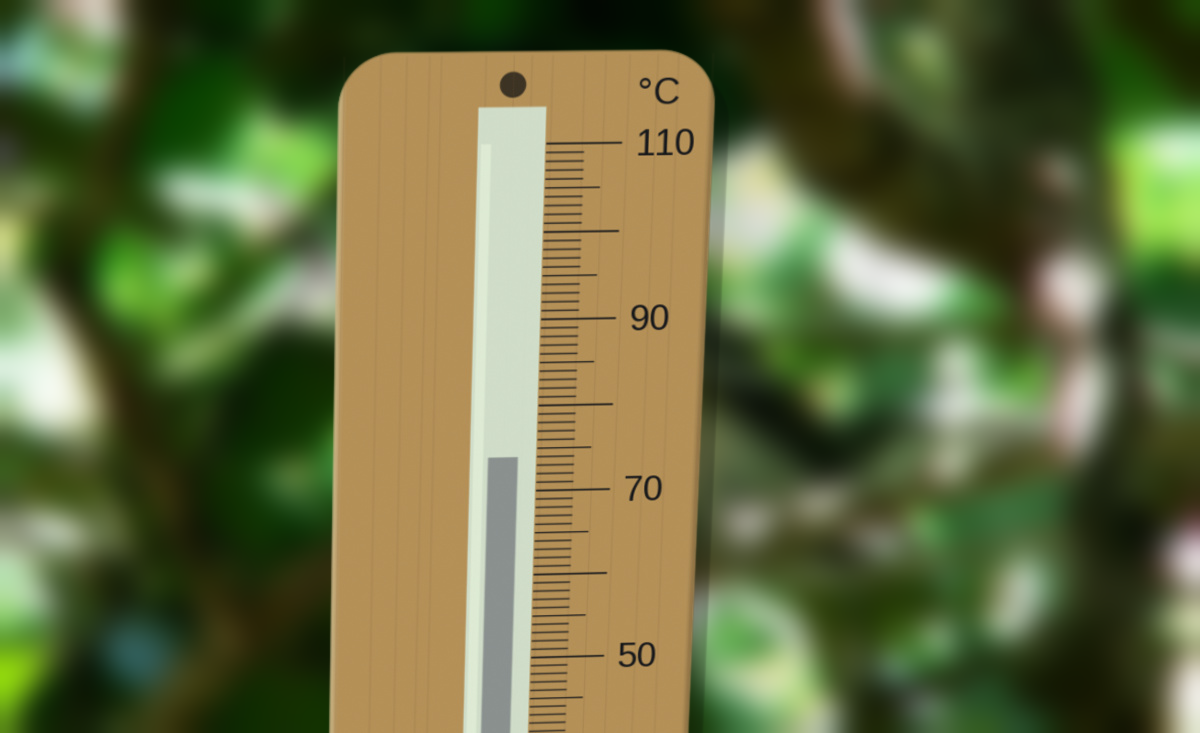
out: 74,°C
